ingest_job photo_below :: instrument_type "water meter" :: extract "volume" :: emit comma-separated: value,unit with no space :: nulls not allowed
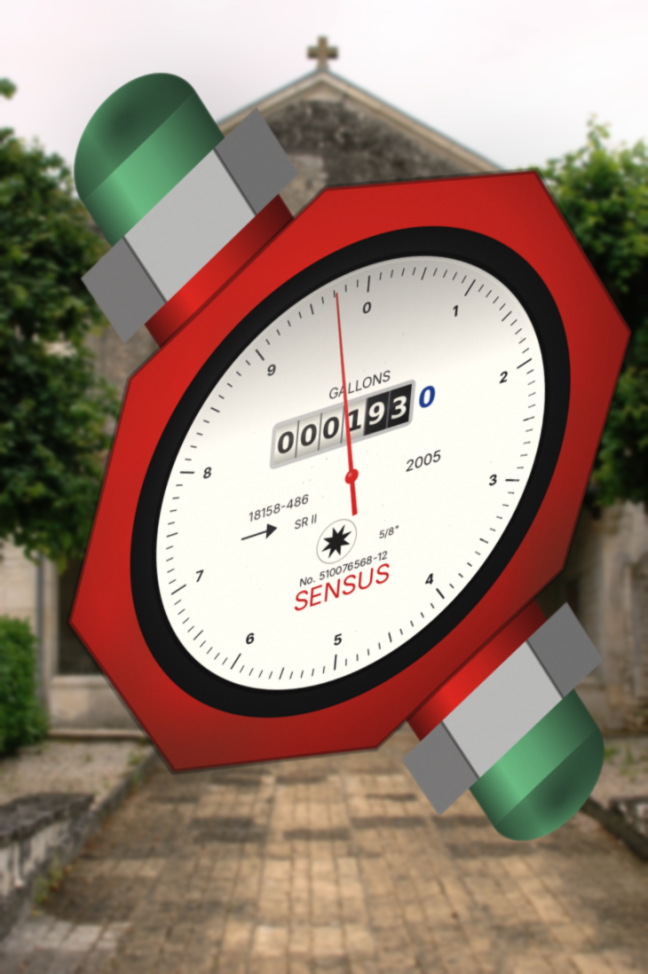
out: 1929.7,gal
